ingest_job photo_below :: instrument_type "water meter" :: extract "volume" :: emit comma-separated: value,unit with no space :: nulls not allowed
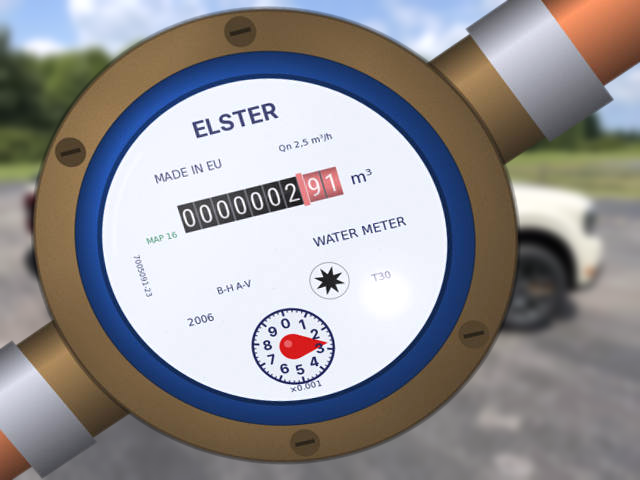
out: 2.912,m³
